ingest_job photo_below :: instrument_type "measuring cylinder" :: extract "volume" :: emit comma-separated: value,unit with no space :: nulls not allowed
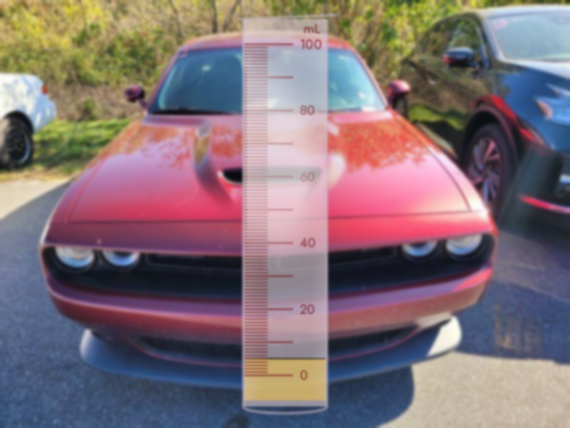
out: 5,mL
